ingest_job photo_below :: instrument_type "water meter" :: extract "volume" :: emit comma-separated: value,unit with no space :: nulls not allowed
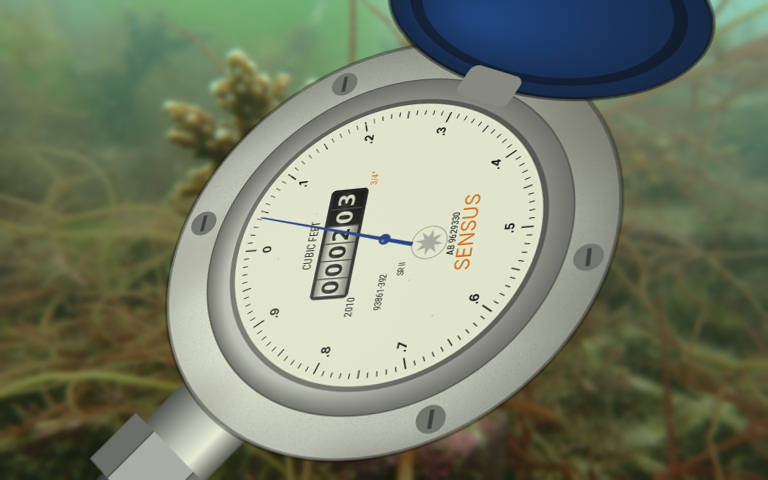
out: 203.04,ft³
